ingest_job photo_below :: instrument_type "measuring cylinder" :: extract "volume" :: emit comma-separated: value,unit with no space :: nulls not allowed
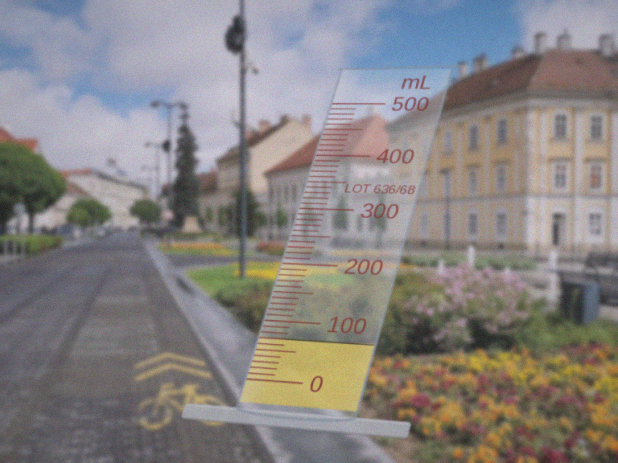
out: 70,mL
